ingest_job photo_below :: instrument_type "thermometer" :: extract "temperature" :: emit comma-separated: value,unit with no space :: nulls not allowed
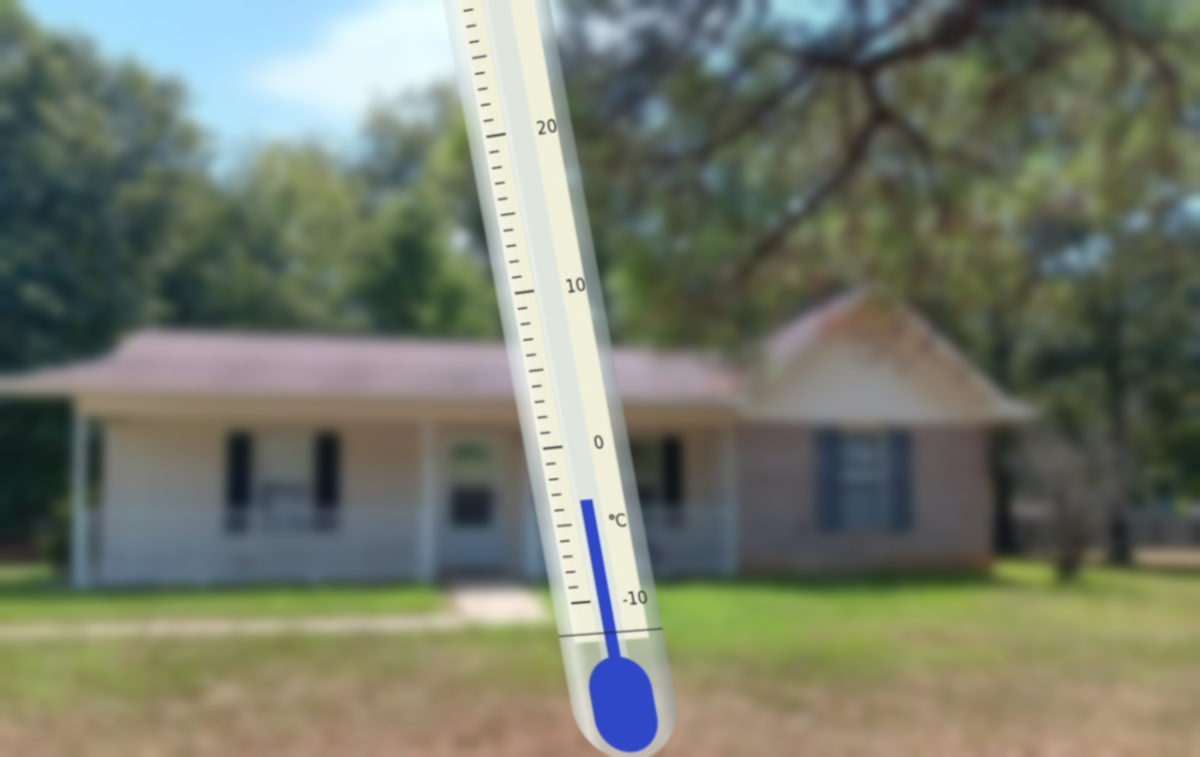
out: -3.5,°C
